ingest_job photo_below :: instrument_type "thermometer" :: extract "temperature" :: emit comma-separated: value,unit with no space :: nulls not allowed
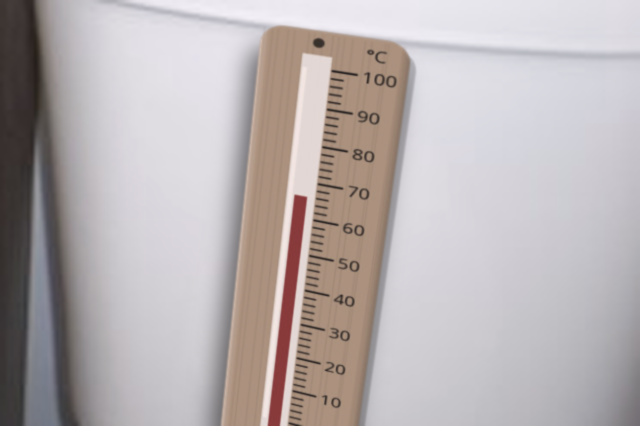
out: 66,°C
